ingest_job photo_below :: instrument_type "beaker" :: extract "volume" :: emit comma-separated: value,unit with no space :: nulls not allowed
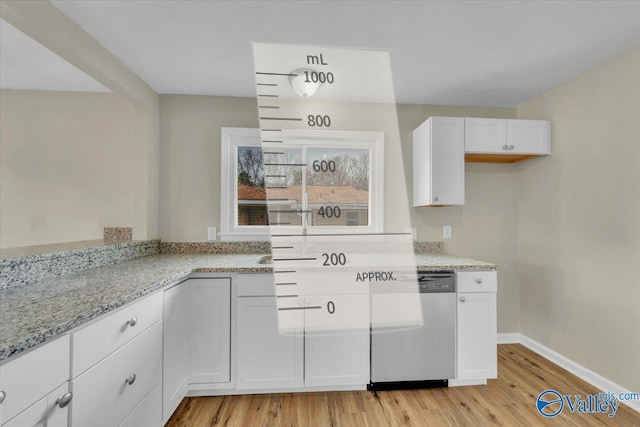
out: 300,mL
